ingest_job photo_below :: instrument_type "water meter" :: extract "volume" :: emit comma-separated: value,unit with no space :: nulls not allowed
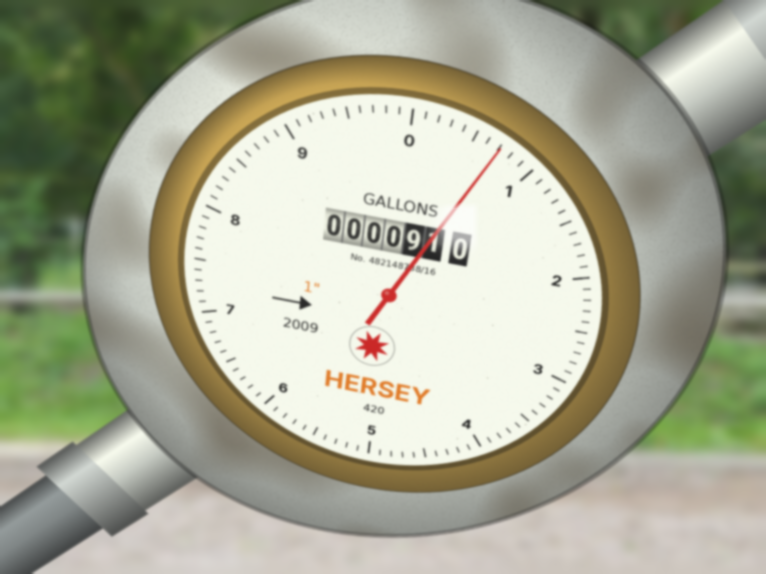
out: 910.7,gal
